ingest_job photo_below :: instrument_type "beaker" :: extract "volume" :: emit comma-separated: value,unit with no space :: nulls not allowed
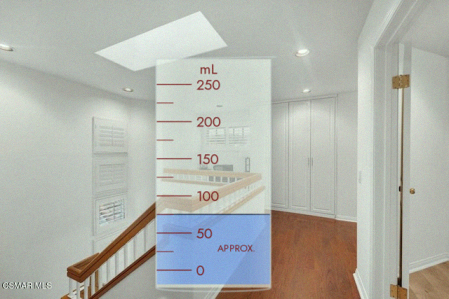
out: 75,mL
